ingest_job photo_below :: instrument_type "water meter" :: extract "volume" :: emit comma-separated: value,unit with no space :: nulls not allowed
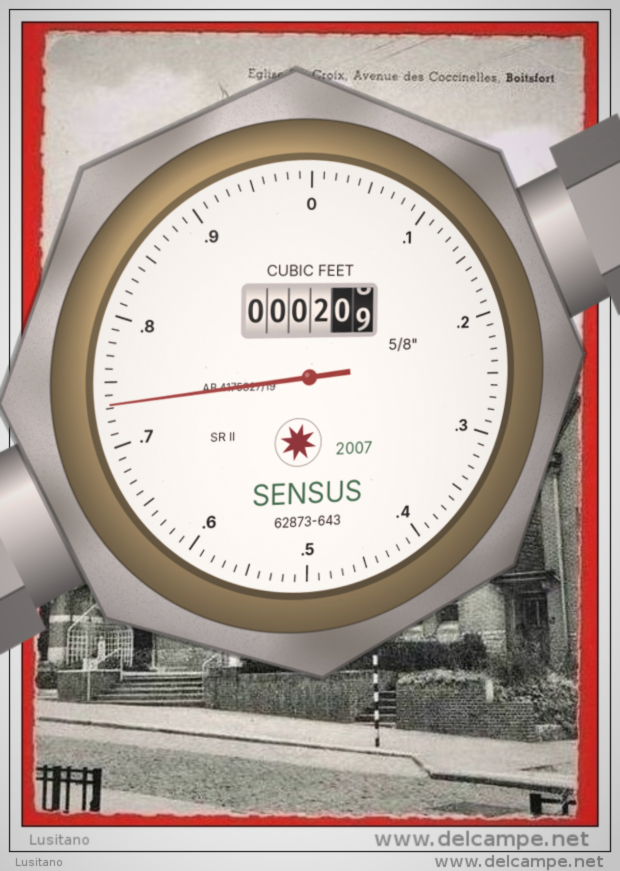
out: 208.73,ft³
